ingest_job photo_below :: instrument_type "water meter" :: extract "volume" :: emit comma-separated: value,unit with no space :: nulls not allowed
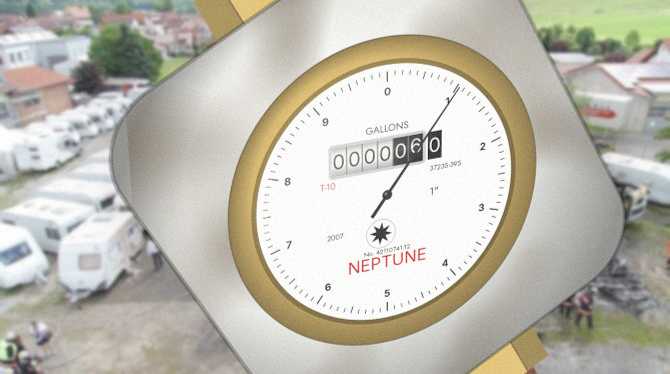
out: 61.0,gal
